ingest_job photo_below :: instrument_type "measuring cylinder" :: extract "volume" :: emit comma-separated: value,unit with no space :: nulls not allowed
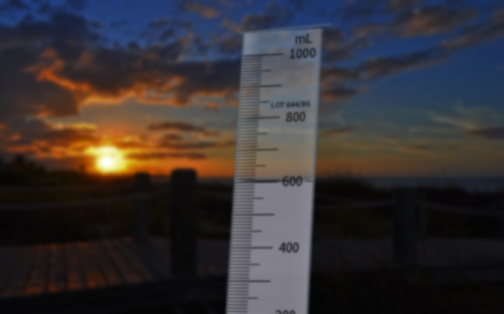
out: 600,mL
